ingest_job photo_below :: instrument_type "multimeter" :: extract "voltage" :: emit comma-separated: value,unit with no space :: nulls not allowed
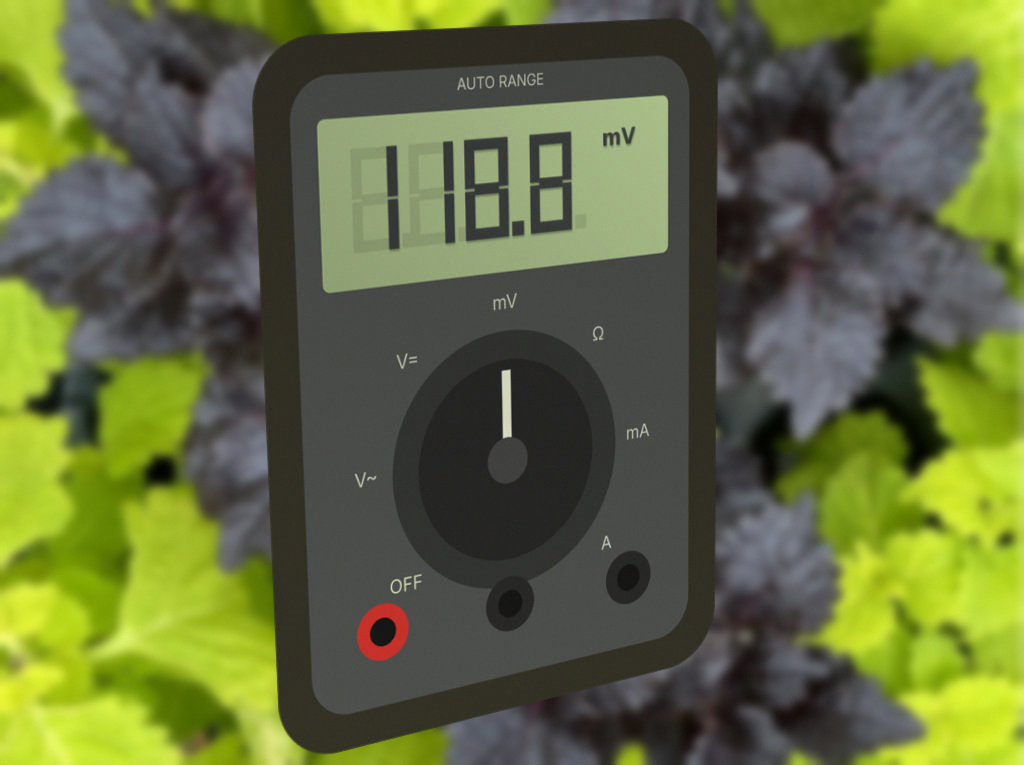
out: 118.8,mV
